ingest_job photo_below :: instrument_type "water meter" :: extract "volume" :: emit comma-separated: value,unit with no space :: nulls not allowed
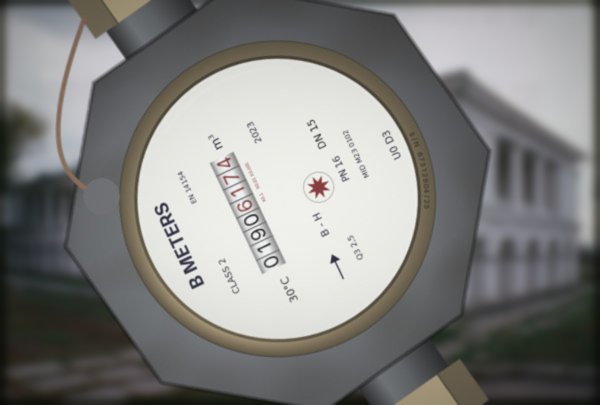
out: 190.6174,m³
